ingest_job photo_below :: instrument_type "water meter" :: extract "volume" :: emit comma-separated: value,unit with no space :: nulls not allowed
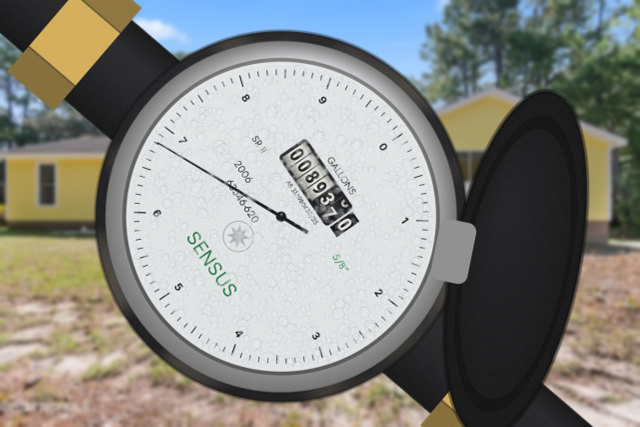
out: 89366.8,gal
